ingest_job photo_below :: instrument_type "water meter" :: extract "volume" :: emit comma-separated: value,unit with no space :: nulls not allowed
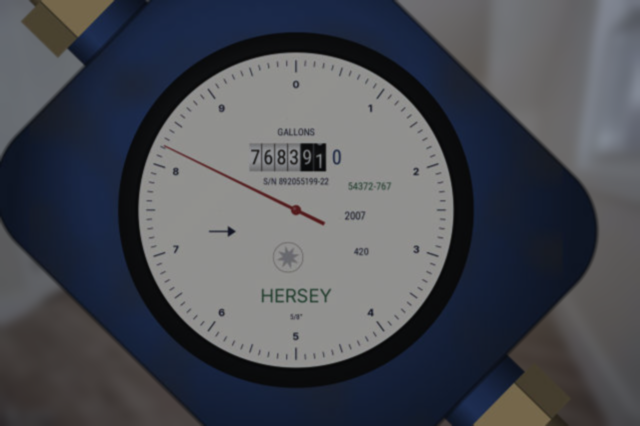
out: 7683908.2,gal
